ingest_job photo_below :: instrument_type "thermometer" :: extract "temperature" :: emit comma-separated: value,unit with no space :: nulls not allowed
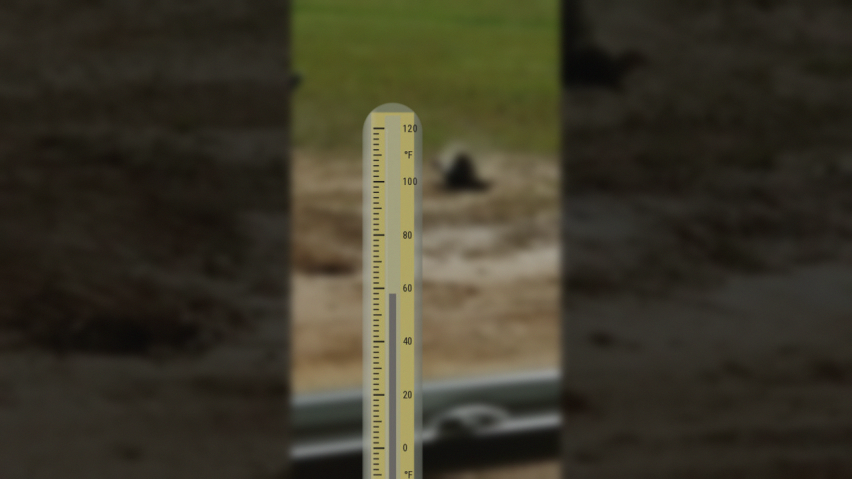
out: 58,°F
